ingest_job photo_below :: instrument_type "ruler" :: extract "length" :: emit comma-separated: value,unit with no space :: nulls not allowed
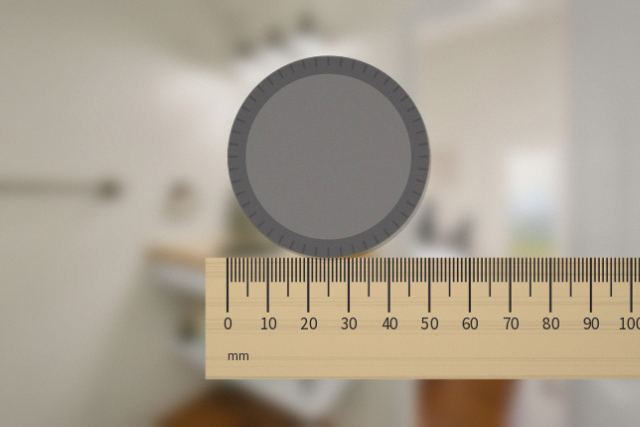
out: 50,mm
